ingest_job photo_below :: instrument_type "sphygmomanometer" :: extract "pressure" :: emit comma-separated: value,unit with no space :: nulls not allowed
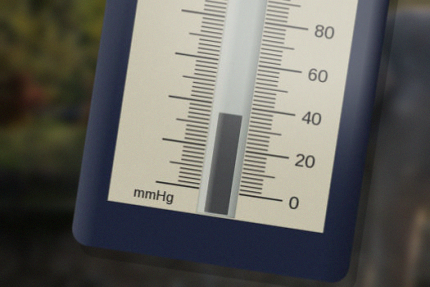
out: 36,mmHg
